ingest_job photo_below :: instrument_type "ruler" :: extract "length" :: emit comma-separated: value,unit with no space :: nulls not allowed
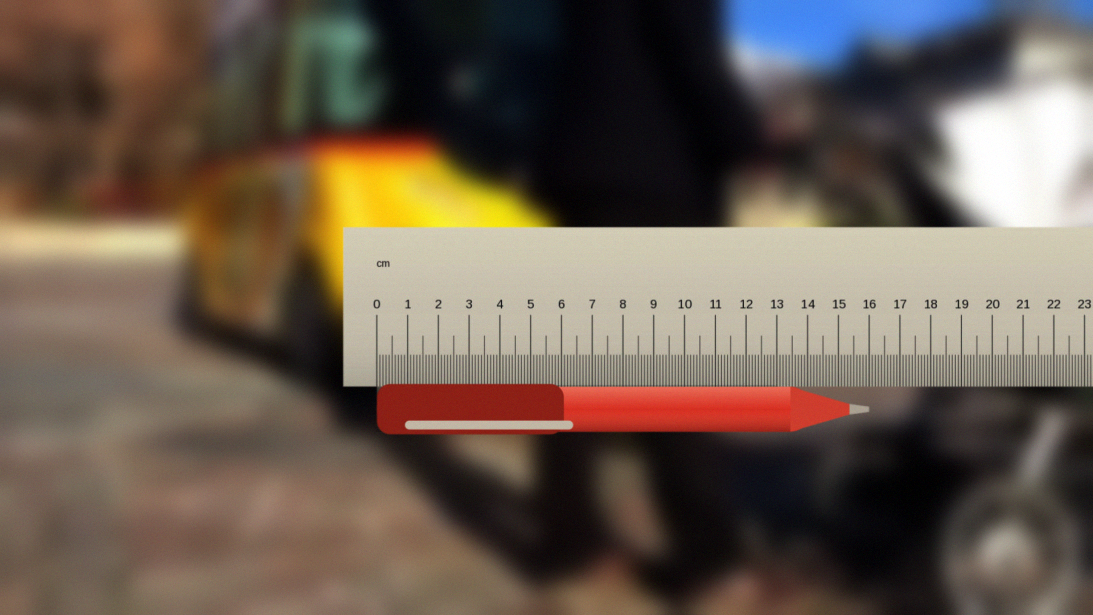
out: 16,cm
